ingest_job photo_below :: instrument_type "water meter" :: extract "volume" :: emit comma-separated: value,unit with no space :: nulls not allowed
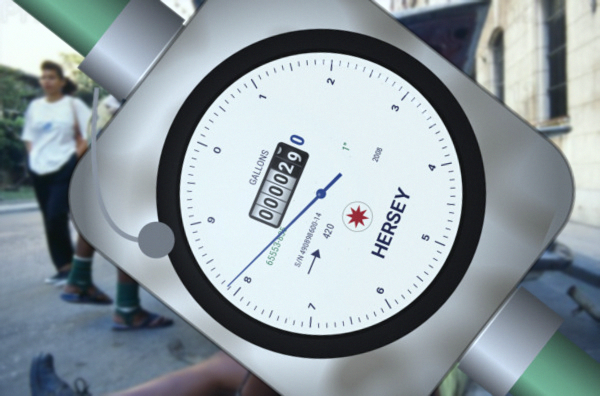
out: 288.1,gal
